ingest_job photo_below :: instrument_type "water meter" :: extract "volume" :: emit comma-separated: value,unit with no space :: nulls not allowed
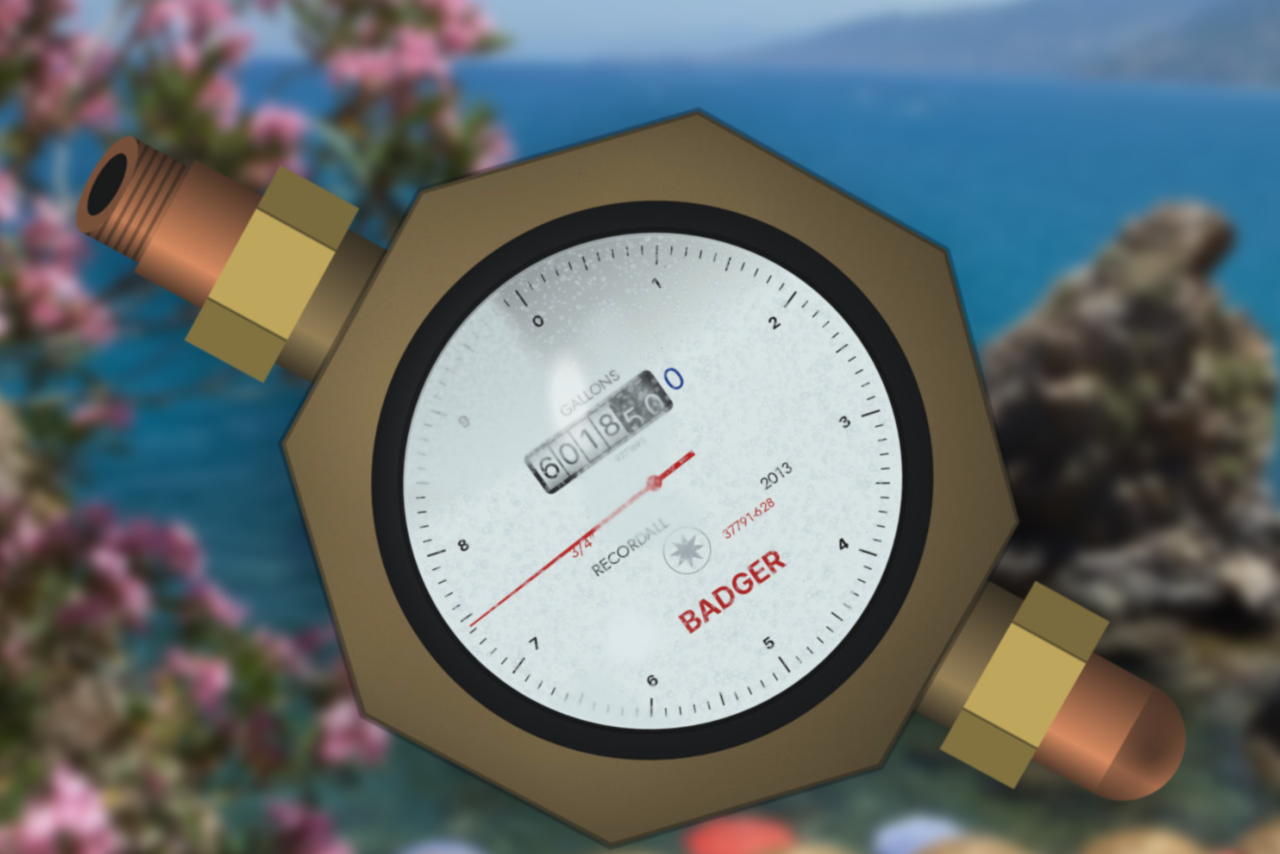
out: 6018497.4,gal
